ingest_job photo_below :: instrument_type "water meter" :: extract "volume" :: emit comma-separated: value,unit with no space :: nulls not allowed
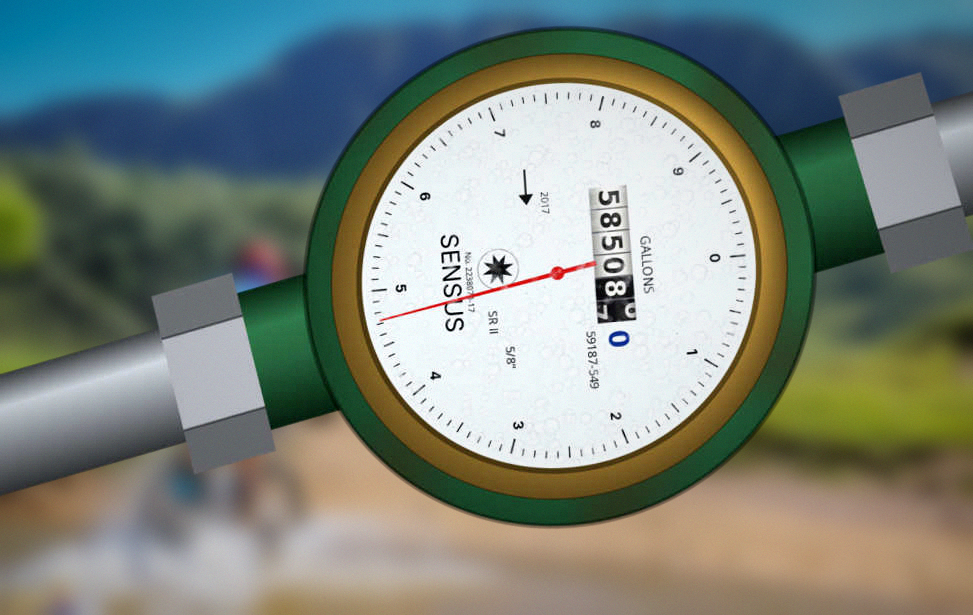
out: 5850864.7,gal
